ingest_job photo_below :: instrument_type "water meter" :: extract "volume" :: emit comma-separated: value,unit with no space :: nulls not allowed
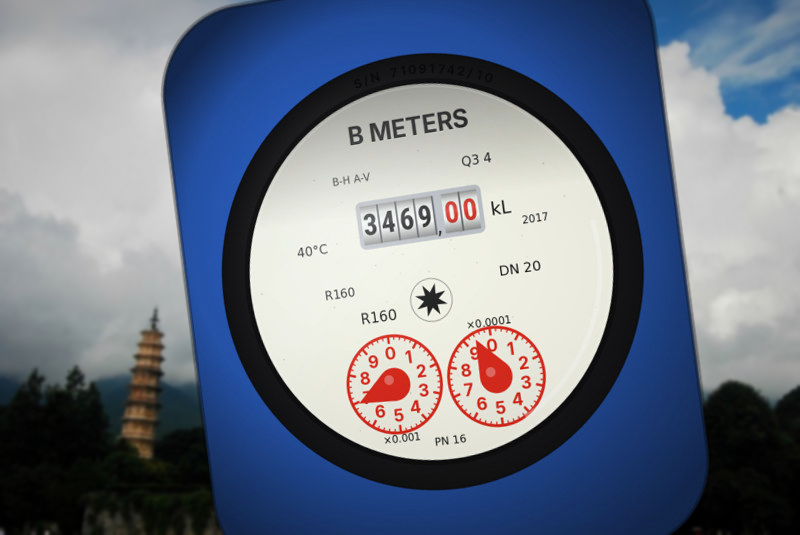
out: 3469.0069,kL
